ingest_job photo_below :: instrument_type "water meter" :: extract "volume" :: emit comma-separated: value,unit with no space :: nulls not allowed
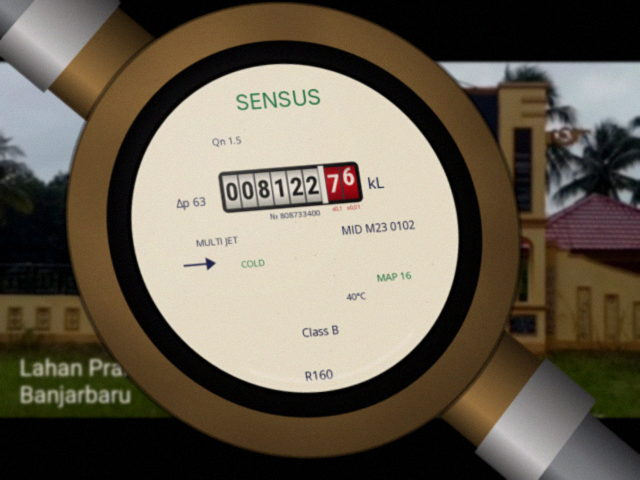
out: 8122.76,kL
